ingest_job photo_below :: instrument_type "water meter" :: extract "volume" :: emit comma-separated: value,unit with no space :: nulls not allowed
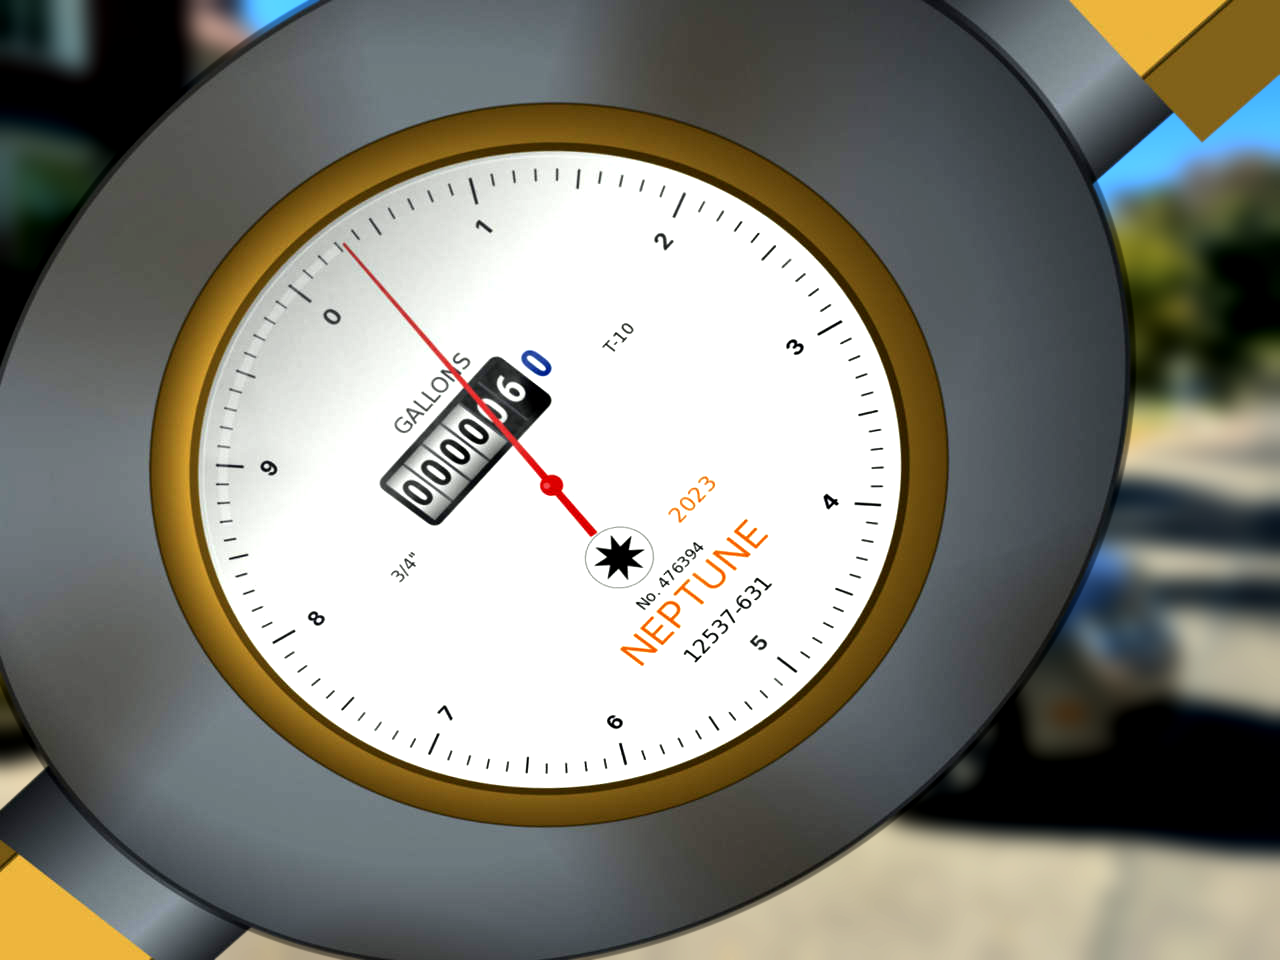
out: 60.3,gal
